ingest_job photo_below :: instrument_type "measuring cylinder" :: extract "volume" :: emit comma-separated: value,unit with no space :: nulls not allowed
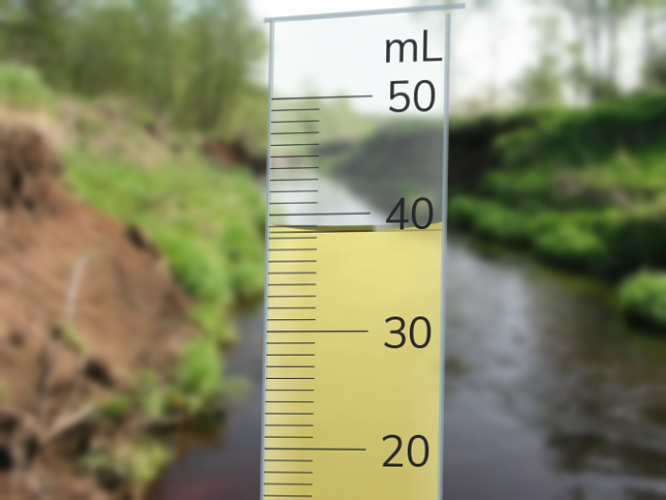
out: 38.5,mL
